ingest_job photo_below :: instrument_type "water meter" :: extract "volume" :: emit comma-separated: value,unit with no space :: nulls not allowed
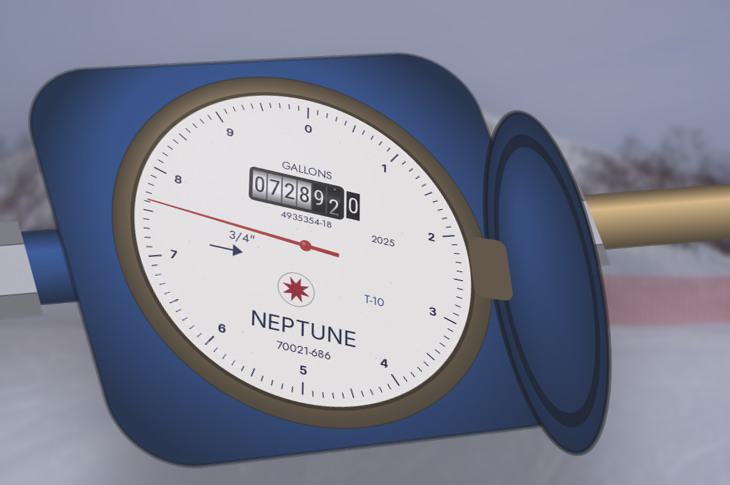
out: 728917.6,gal
